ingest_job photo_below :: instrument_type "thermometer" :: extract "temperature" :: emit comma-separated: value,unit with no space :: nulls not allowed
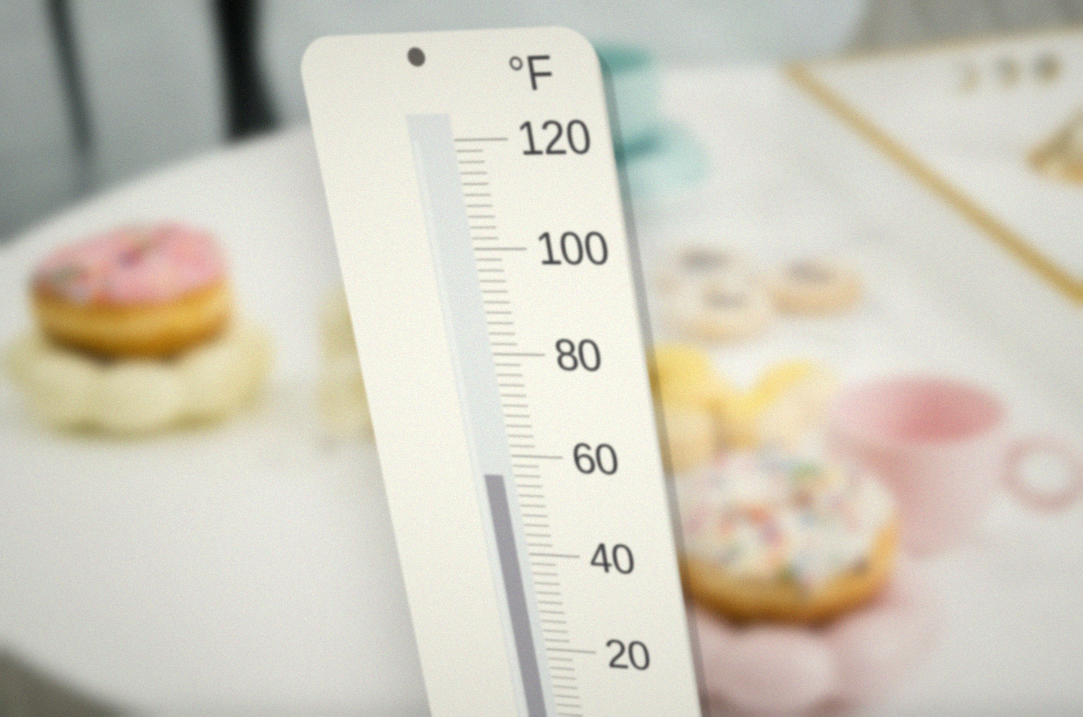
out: 56,°F
